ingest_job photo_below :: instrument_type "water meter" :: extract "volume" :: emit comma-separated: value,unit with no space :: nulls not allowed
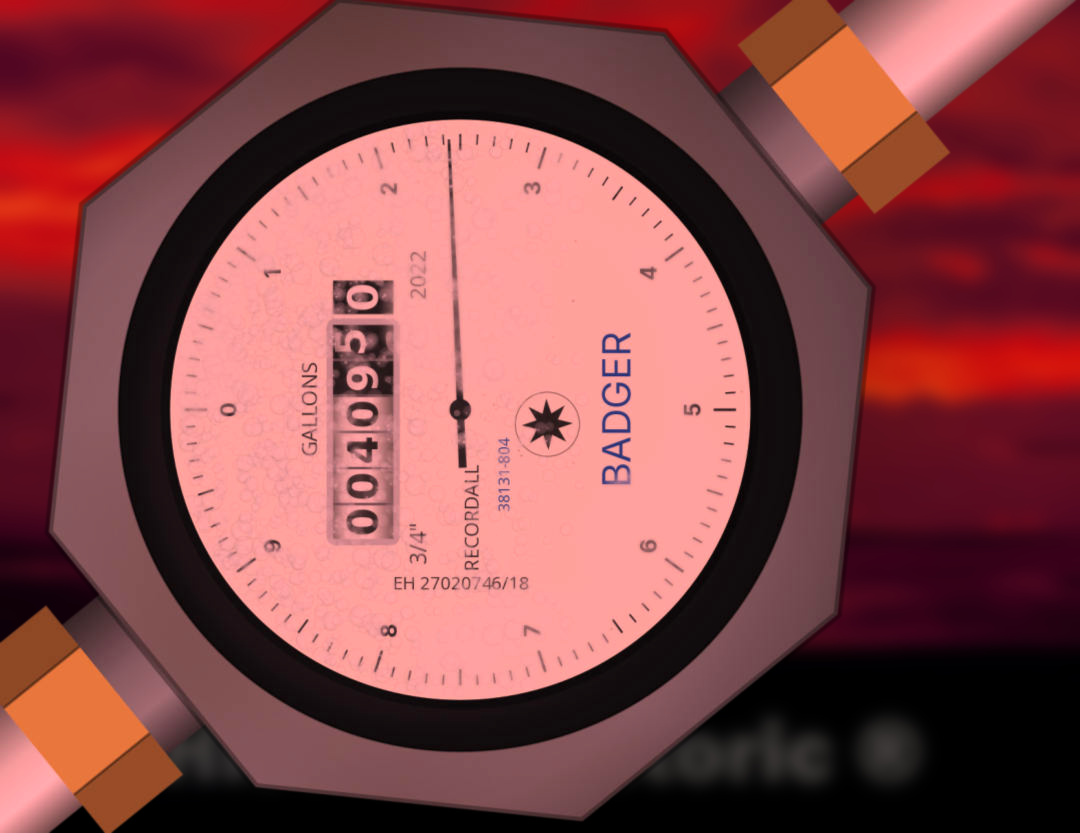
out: 40952.4,gal
